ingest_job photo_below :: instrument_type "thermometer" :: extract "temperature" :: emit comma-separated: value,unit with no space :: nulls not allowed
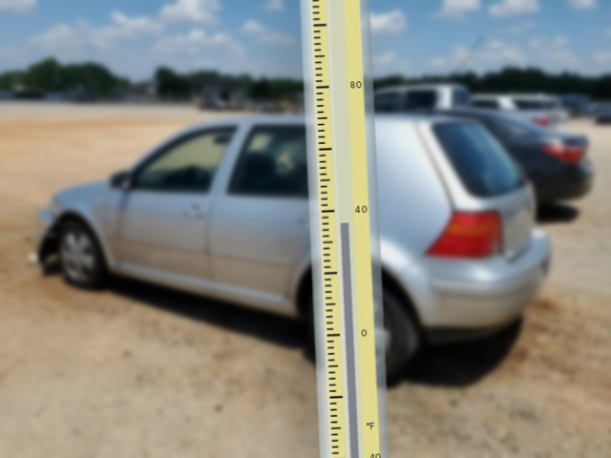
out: 36,°F
